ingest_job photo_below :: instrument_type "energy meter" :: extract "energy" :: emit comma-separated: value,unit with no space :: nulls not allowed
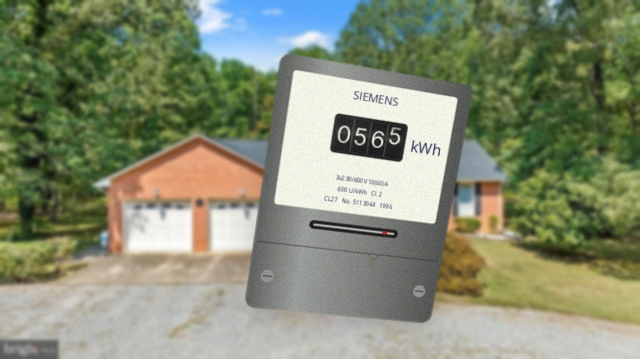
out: 565,kWh
